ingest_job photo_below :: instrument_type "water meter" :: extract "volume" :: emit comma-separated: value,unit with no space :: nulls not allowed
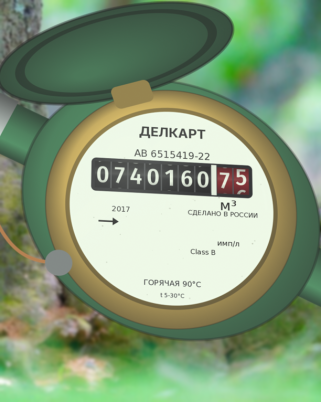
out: 740160.75,m³
